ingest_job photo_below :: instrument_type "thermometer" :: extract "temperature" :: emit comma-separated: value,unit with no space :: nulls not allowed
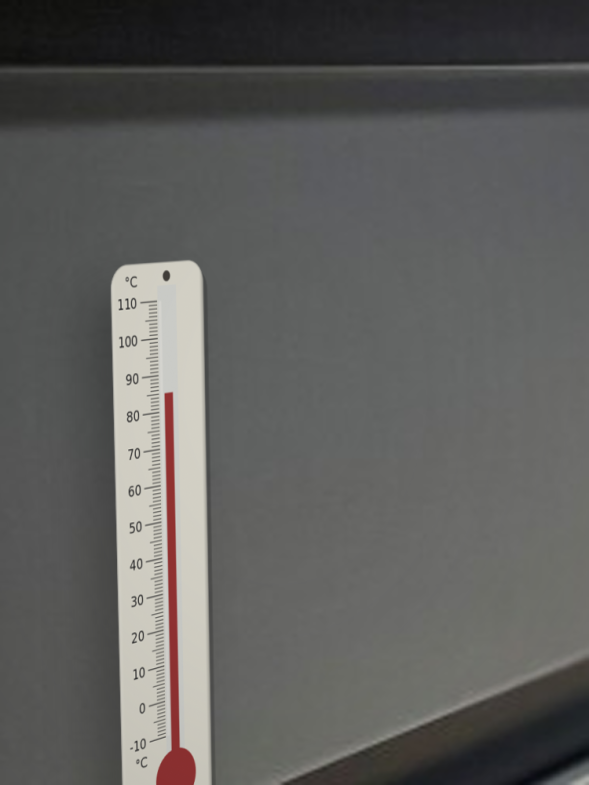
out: 85,°C
